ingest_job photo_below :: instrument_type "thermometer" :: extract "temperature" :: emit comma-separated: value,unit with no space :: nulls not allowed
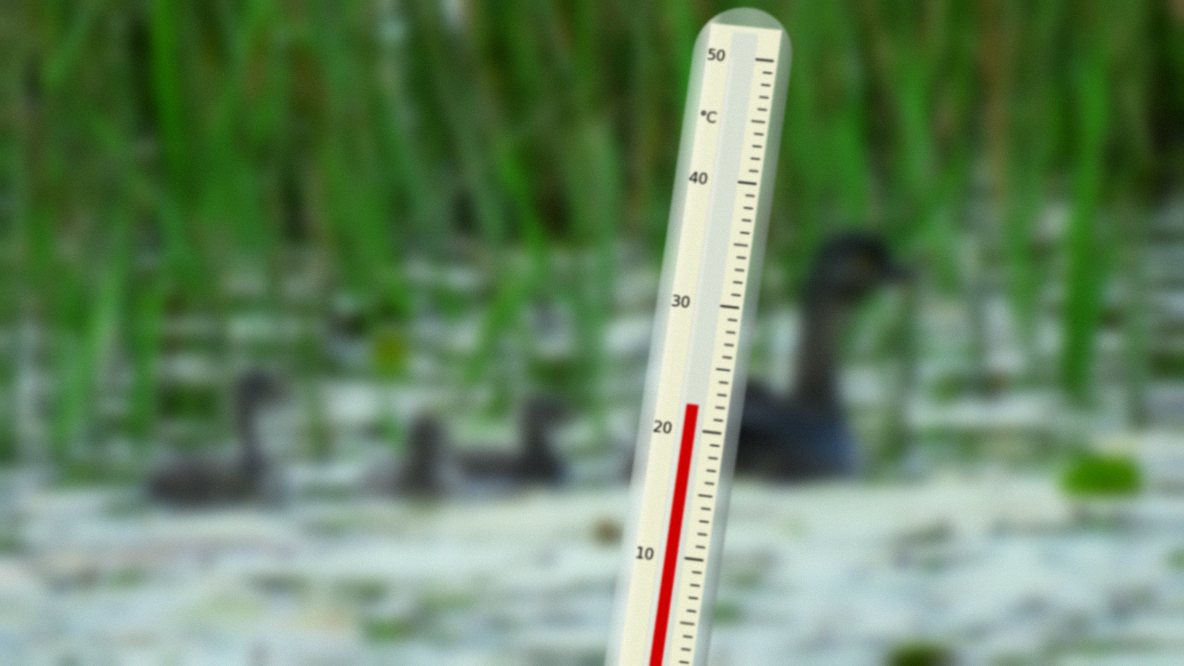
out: 22,°C
